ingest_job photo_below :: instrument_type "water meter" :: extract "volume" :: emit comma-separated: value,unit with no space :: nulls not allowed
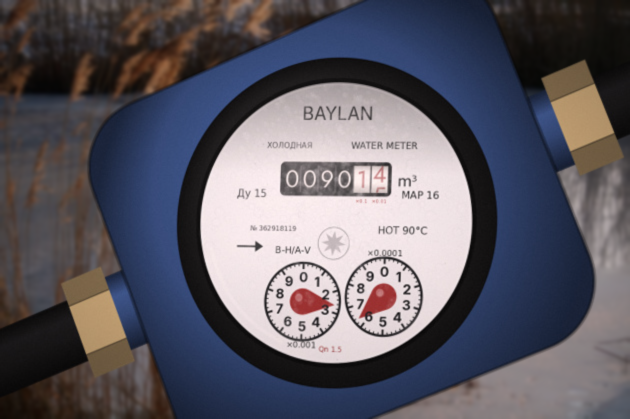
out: 90.1426,m³
